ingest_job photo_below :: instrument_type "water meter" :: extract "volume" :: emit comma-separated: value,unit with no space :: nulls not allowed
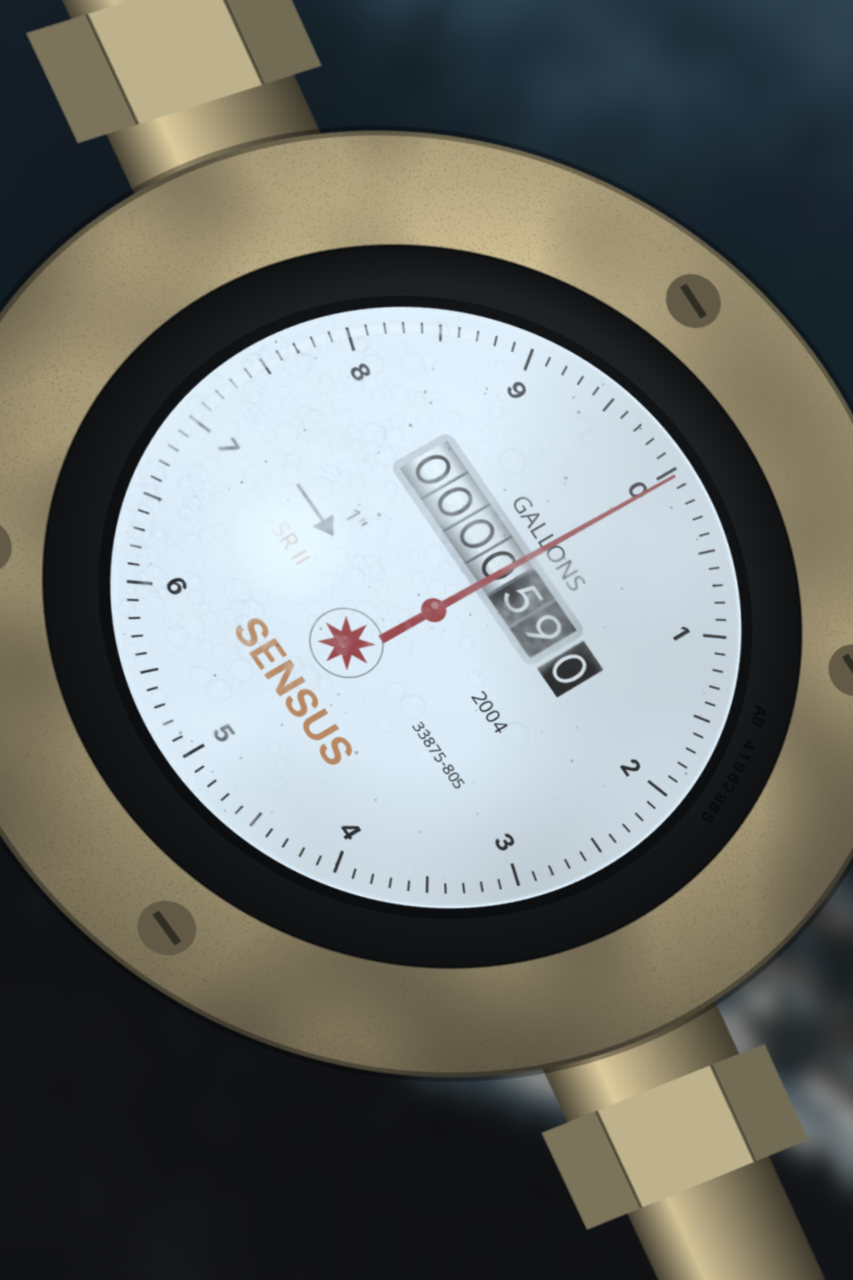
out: 590.0,gal
